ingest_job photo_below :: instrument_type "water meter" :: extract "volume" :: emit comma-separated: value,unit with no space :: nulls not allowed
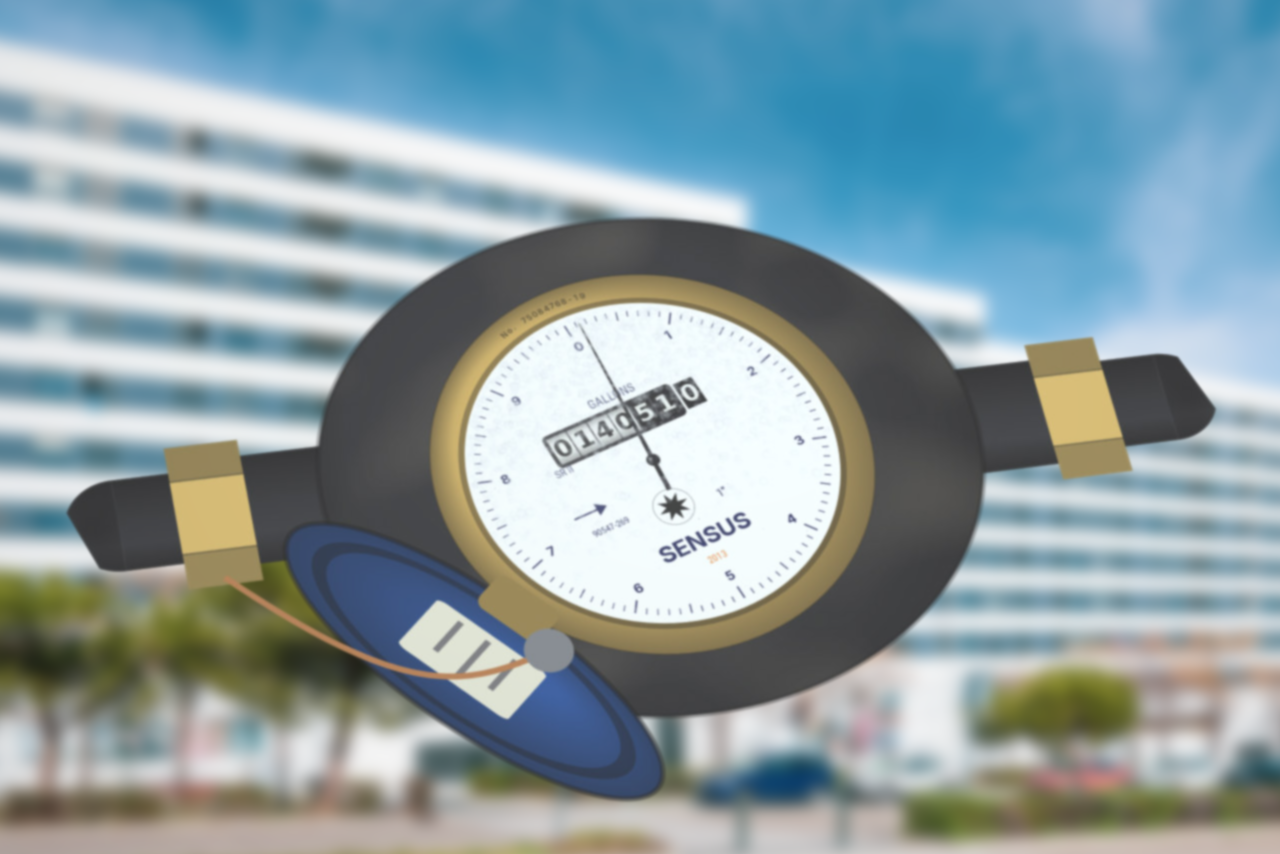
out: 140510.1,gal
